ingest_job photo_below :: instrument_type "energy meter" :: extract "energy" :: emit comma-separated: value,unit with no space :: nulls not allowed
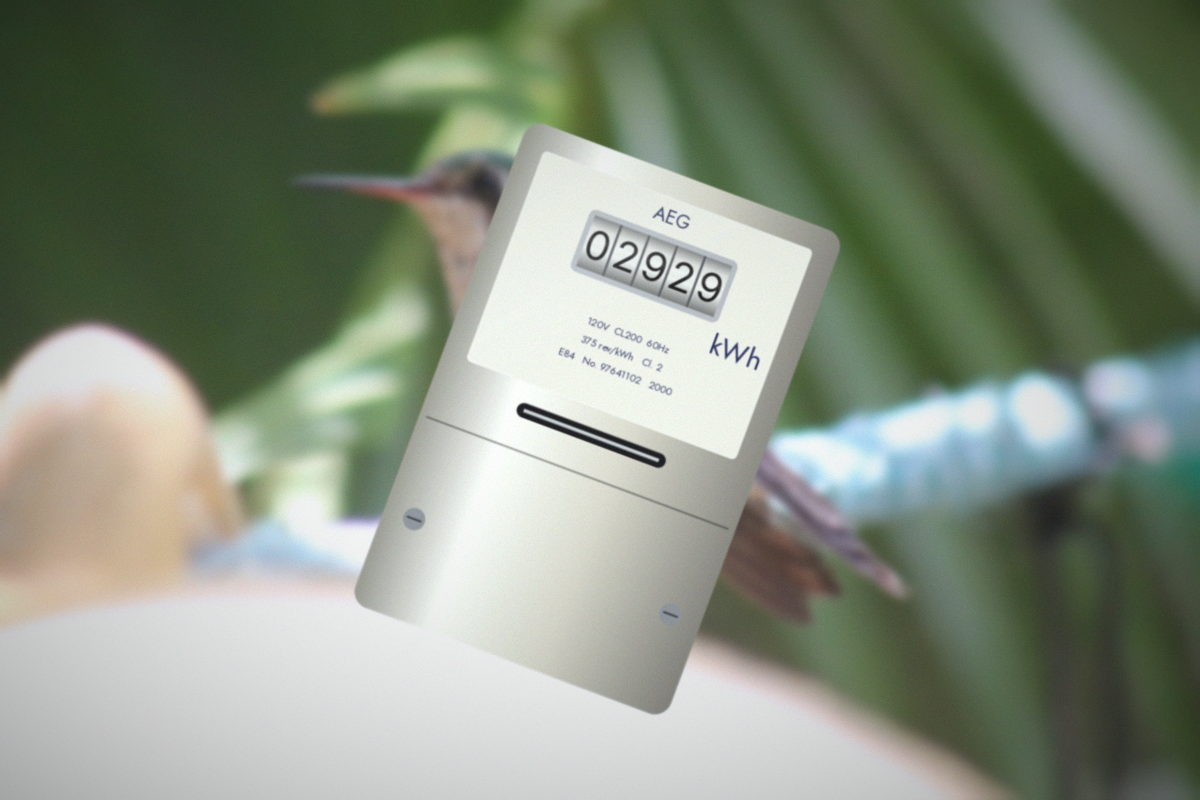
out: 2929,kWh
